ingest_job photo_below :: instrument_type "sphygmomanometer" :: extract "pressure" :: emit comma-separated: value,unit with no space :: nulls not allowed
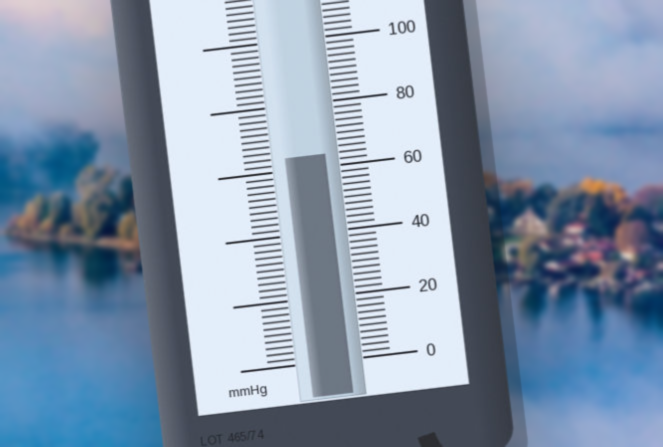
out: 64,mmHg
